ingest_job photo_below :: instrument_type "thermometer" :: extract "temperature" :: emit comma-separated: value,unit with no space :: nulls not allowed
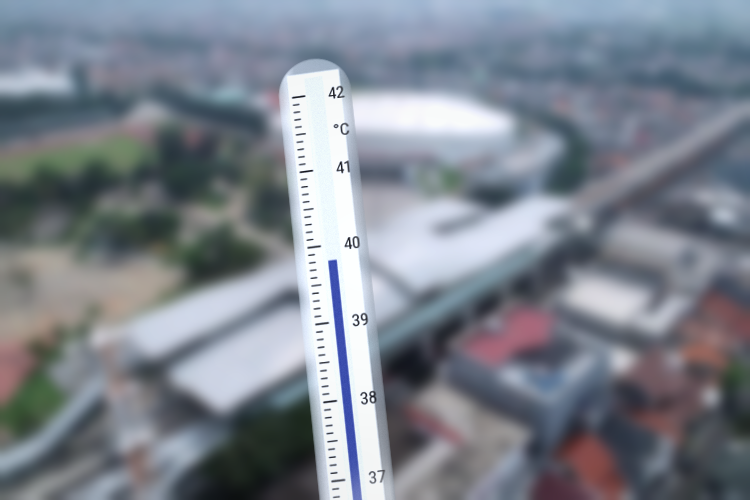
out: 39.8,°C
